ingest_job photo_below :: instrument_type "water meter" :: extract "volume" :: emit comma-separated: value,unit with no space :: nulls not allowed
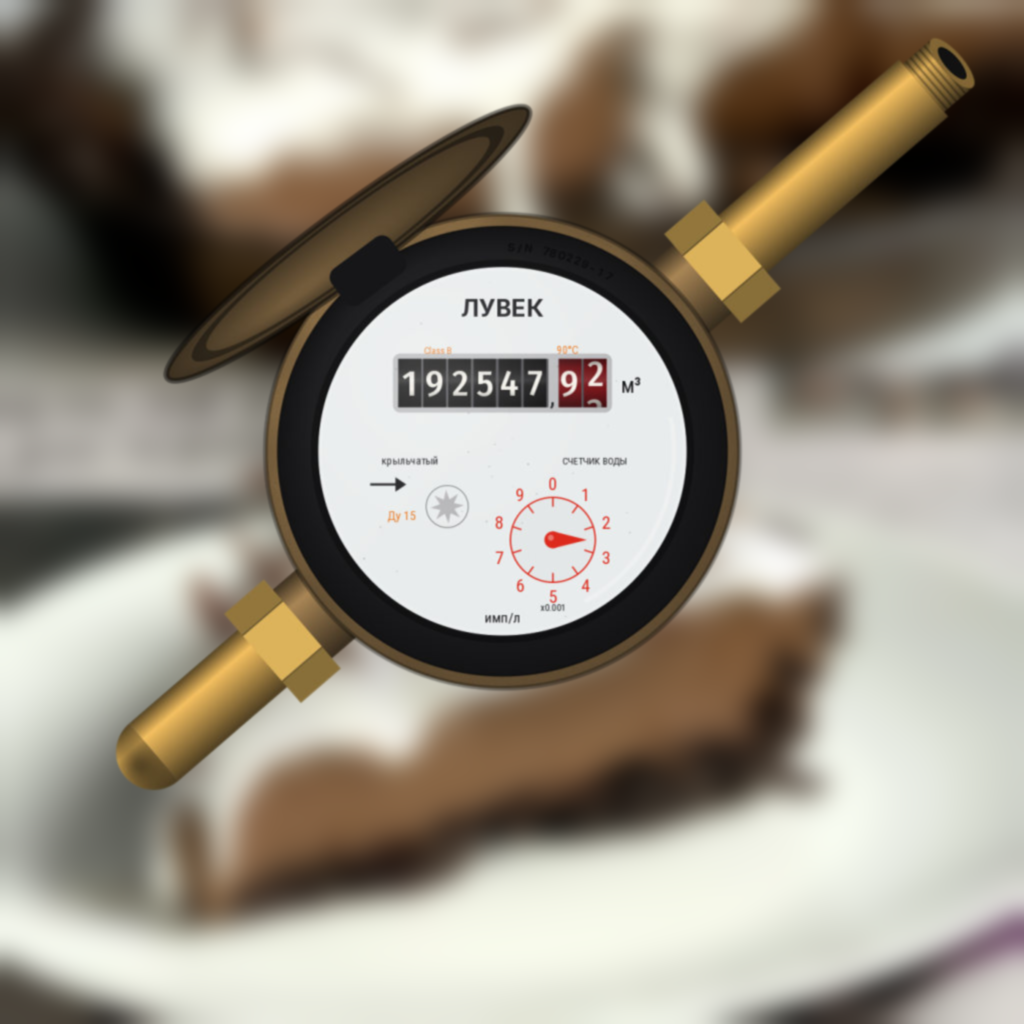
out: 192547.922,m³
